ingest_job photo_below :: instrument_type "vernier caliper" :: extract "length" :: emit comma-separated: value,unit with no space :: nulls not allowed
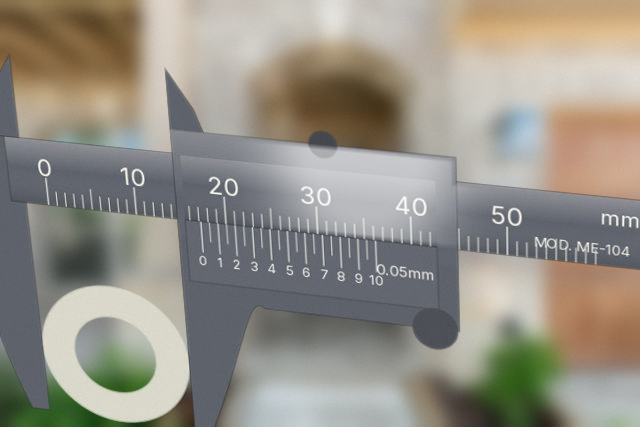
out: 17.2,mm
